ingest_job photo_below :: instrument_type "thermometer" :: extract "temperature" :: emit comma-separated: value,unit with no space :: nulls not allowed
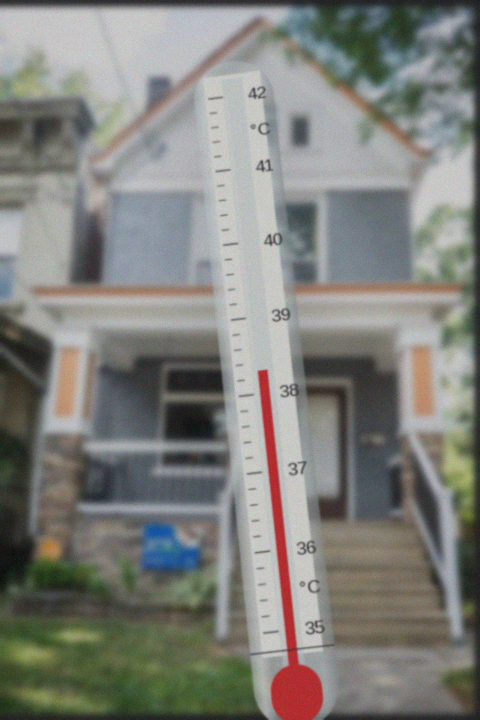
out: 38.3,°C
